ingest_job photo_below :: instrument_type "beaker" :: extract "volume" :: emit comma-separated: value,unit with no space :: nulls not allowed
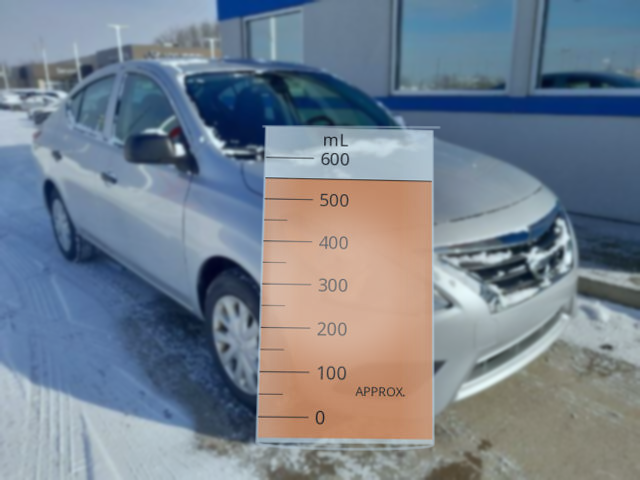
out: 550,mL
